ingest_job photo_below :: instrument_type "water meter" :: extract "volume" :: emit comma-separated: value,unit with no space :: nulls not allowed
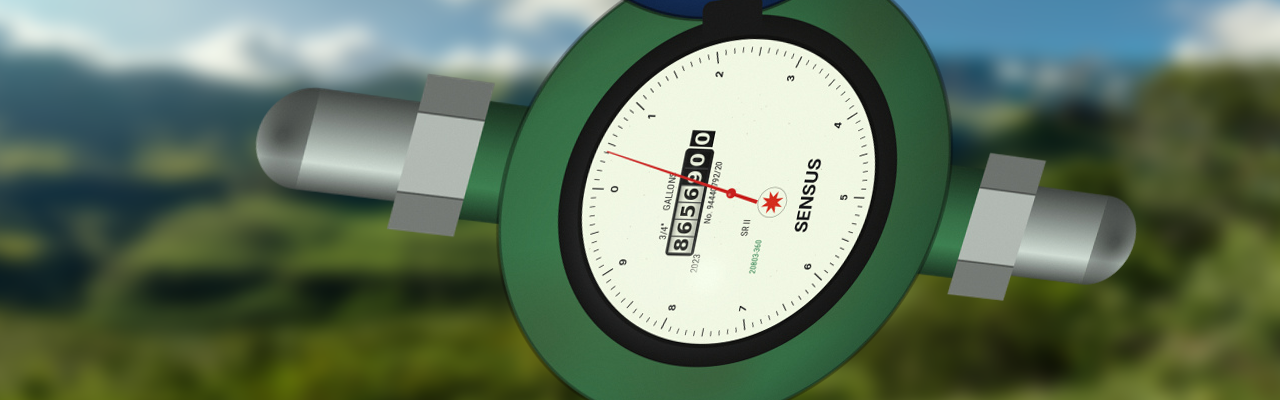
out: 8656900.4,gal
